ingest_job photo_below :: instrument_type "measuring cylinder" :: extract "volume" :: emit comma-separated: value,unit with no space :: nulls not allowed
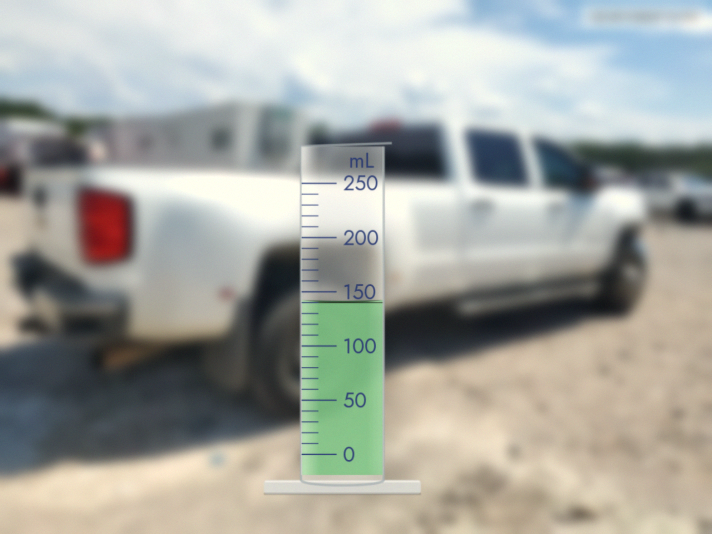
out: 140,mL
